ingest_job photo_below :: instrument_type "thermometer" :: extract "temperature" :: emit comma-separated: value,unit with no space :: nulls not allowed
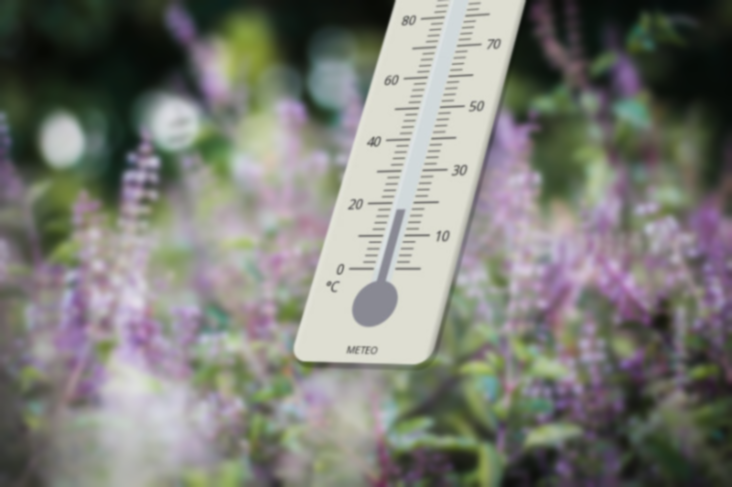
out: 18,°C
